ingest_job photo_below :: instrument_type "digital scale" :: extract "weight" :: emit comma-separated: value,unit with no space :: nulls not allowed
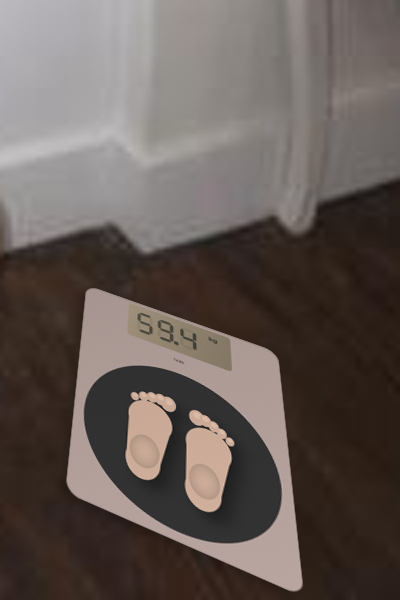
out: 59.4,kg
